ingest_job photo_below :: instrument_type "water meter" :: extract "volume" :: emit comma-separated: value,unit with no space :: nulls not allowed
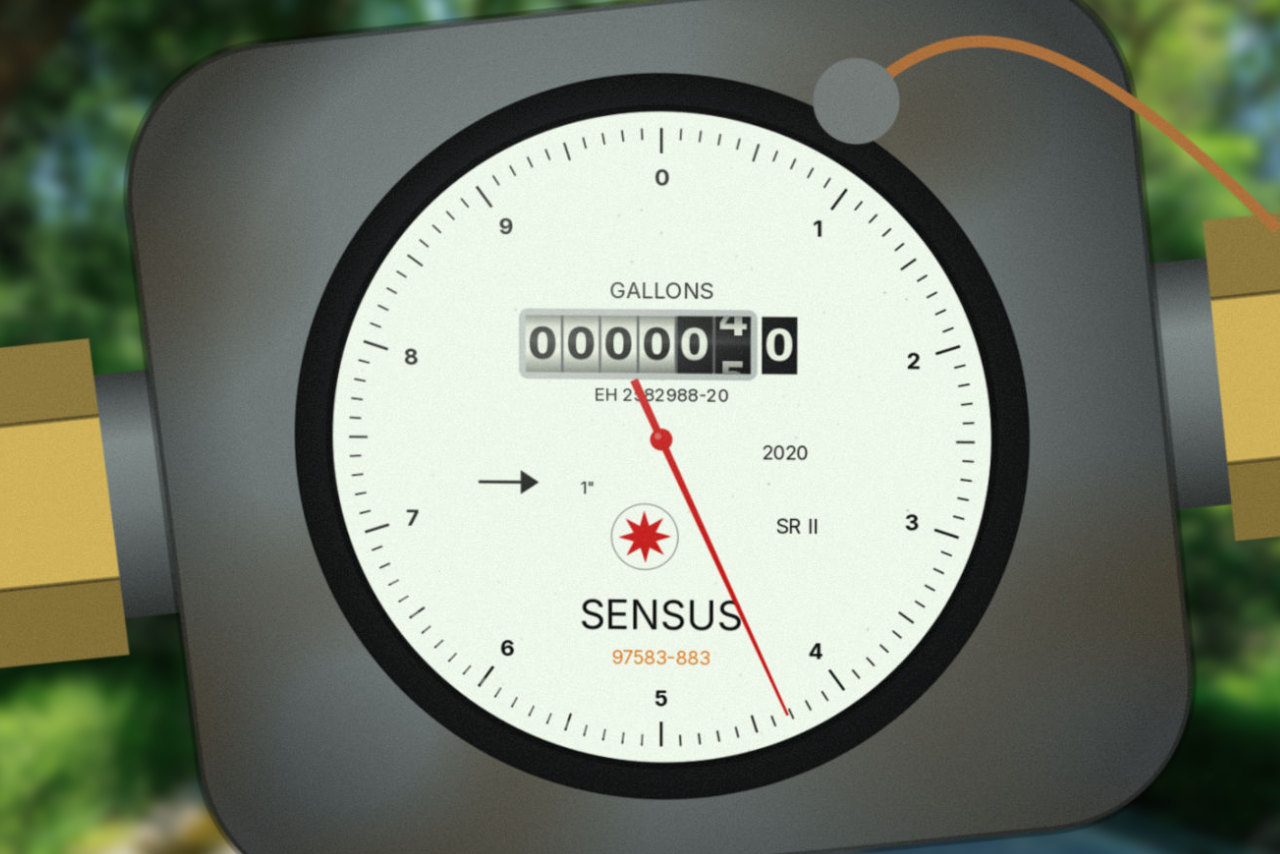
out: 44.3,gal
